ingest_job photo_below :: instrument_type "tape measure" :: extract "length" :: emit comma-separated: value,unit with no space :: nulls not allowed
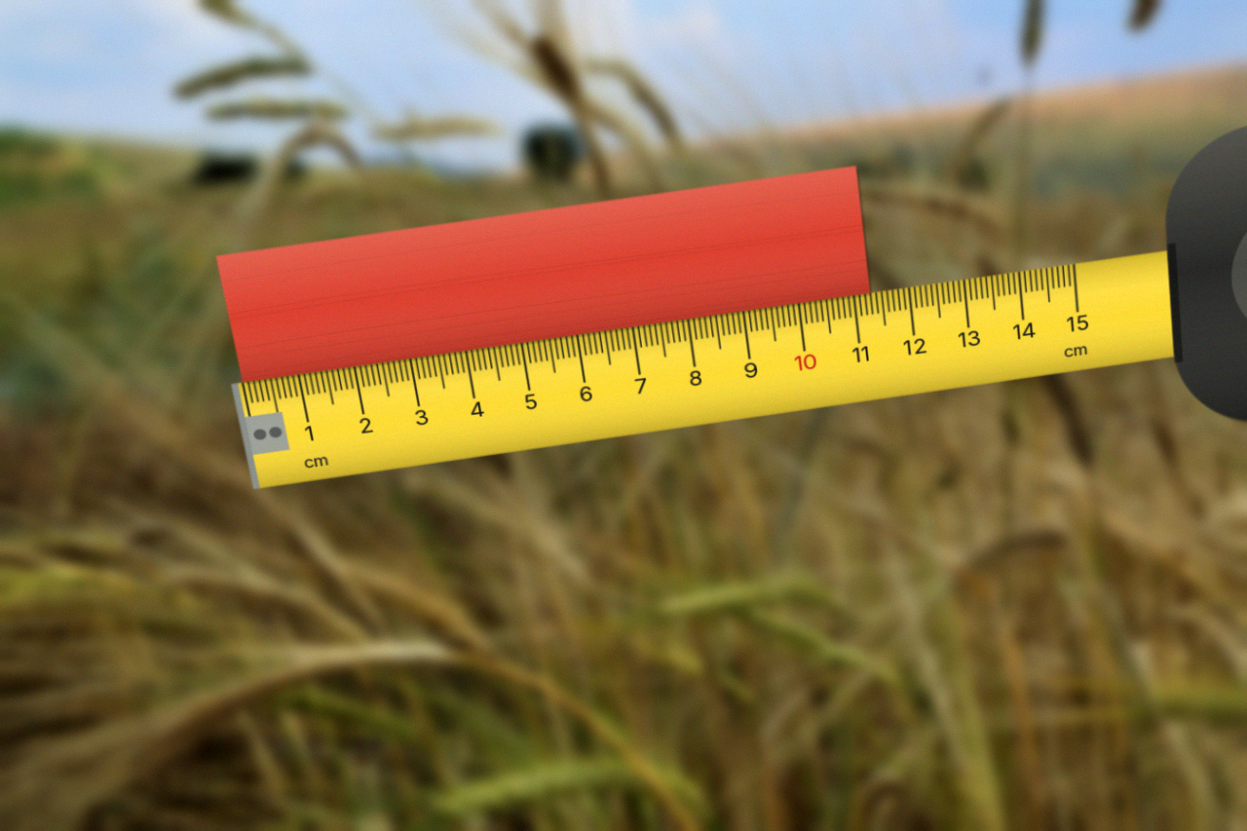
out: 11.3,cm
